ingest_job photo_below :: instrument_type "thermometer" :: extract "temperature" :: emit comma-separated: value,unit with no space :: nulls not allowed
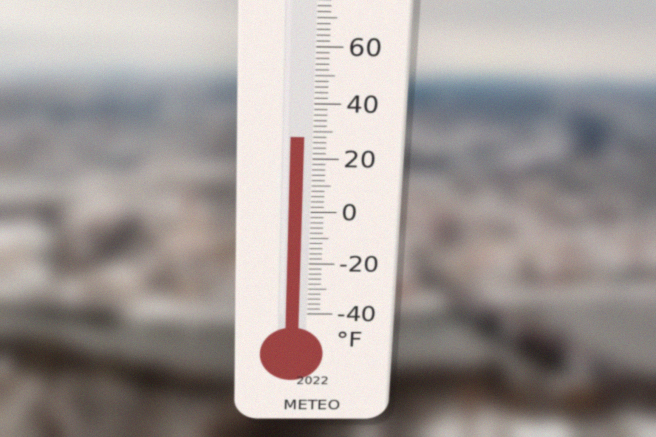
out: 28,°F
